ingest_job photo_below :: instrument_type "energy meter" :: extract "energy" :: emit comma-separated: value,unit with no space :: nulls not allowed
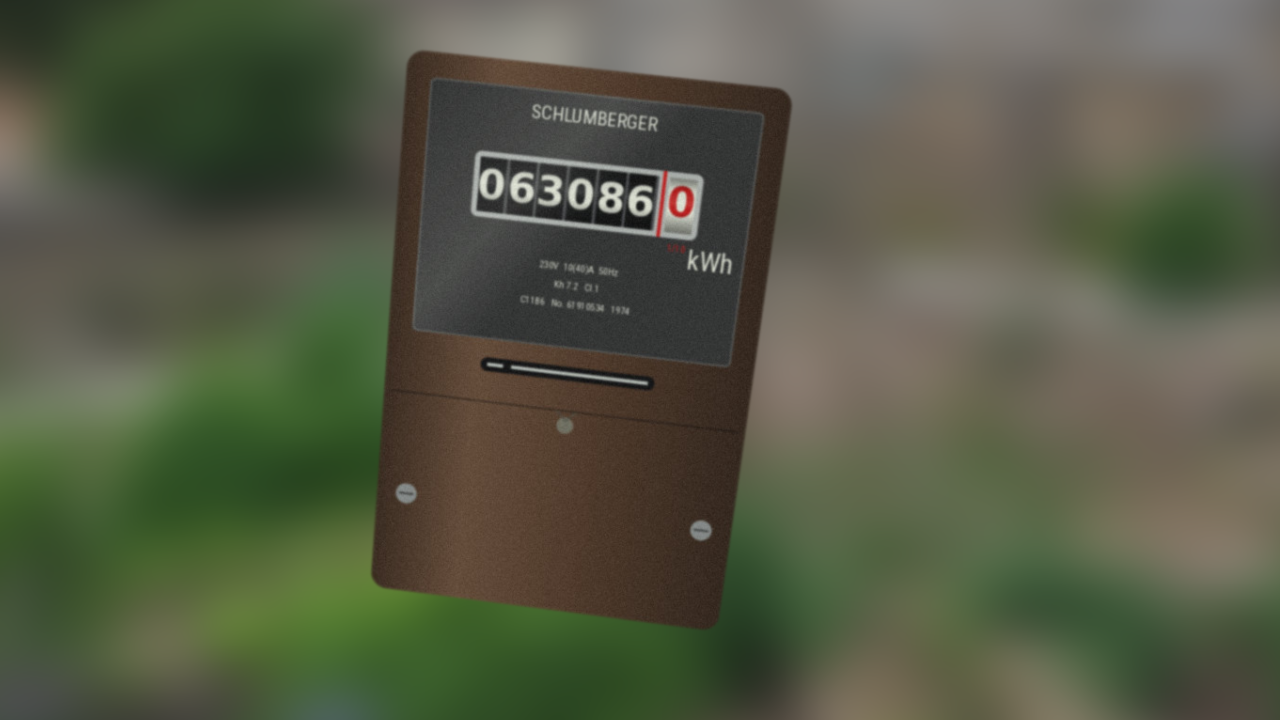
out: 63086.0,kWh
